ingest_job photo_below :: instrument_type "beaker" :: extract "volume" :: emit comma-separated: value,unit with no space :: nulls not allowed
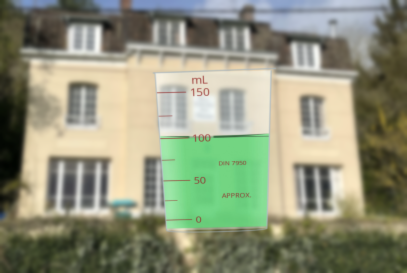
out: 100,mL
